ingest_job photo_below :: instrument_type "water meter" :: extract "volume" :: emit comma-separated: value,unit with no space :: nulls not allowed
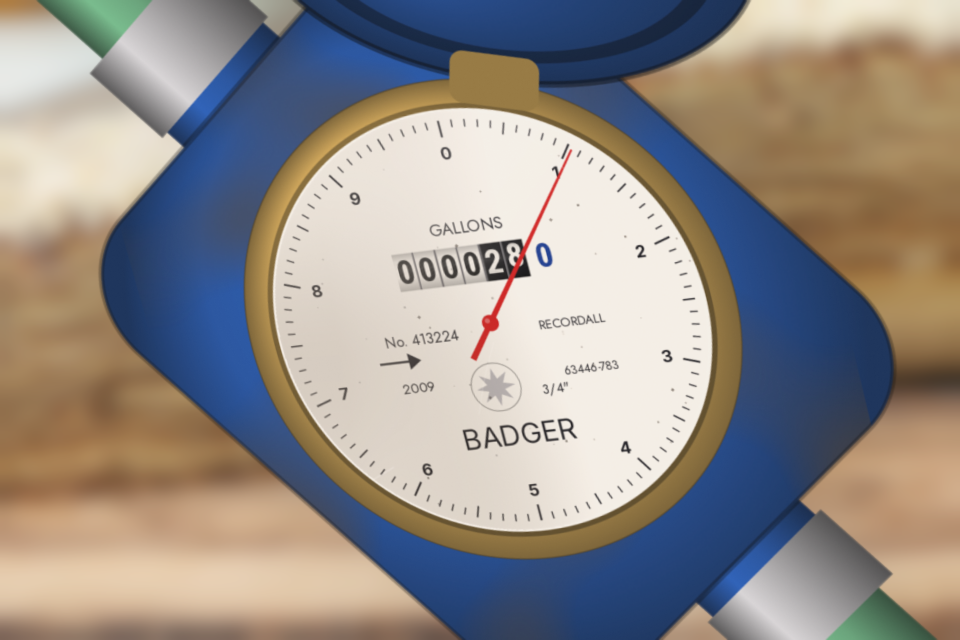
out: 281.0,gal
